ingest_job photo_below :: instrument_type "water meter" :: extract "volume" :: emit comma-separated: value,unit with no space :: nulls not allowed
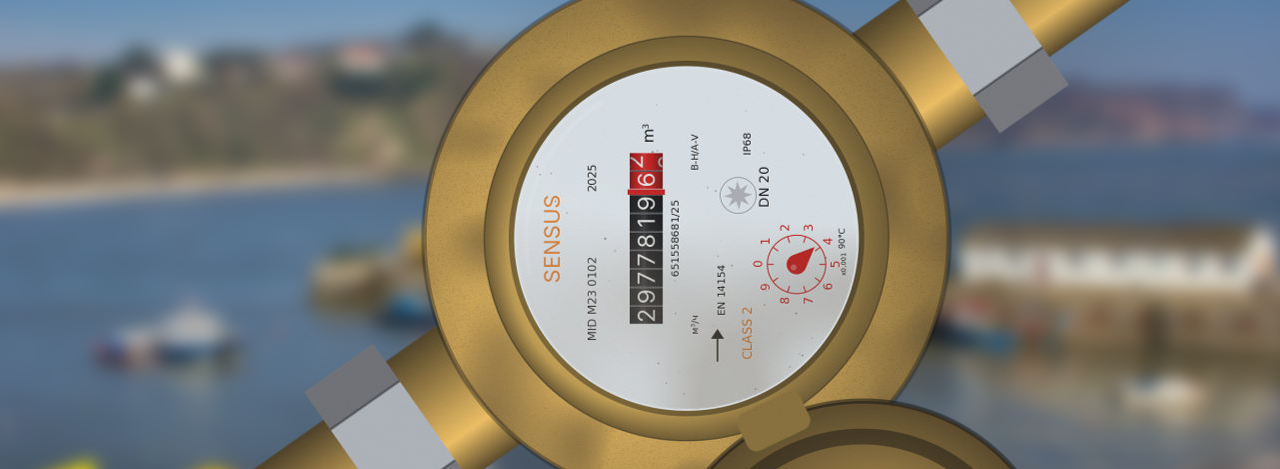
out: 2977819.623,m³
